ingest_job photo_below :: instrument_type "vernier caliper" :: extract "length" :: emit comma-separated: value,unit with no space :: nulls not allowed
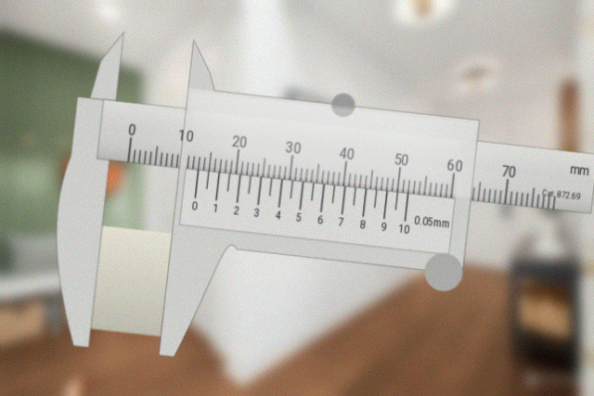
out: 13.0,mm
